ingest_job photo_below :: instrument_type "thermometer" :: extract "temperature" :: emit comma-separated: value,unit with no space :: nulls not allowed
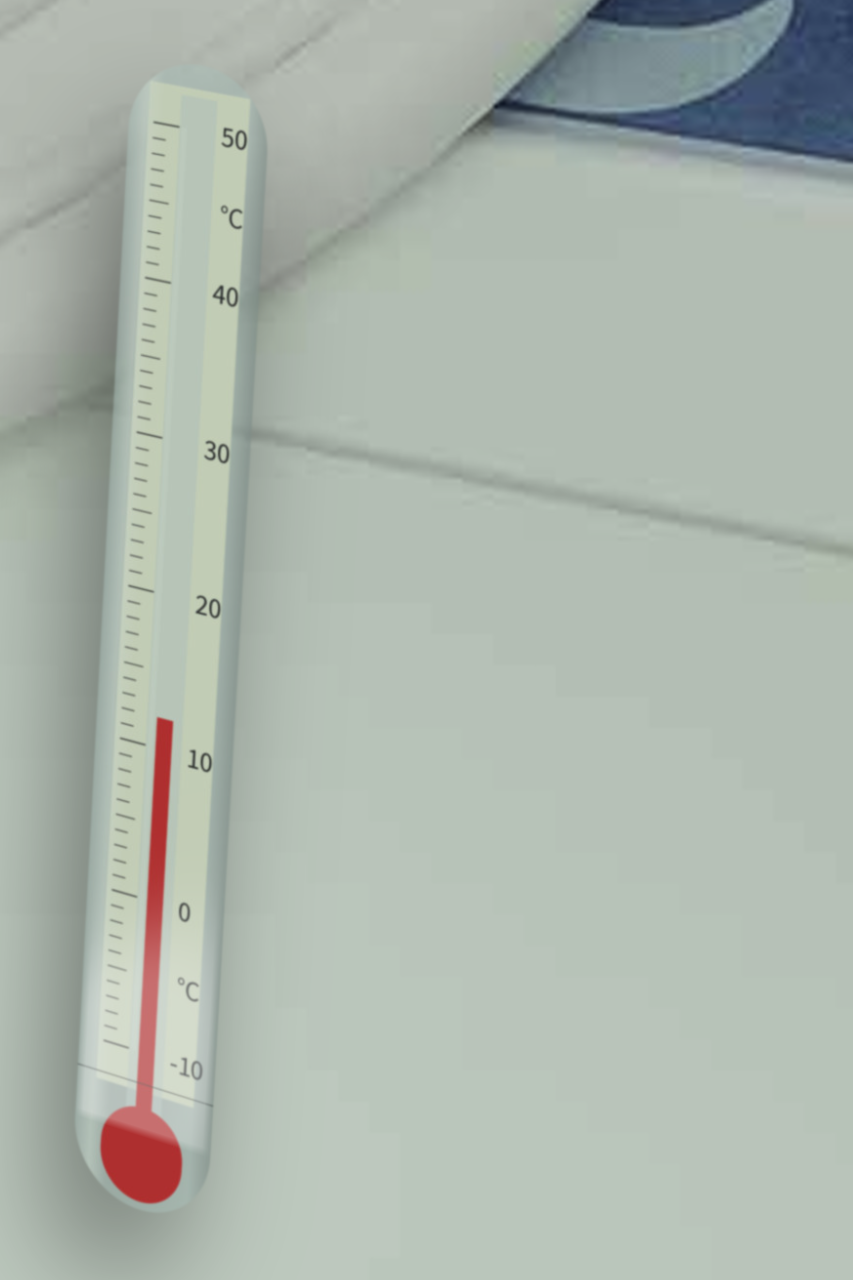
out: 12,°C
